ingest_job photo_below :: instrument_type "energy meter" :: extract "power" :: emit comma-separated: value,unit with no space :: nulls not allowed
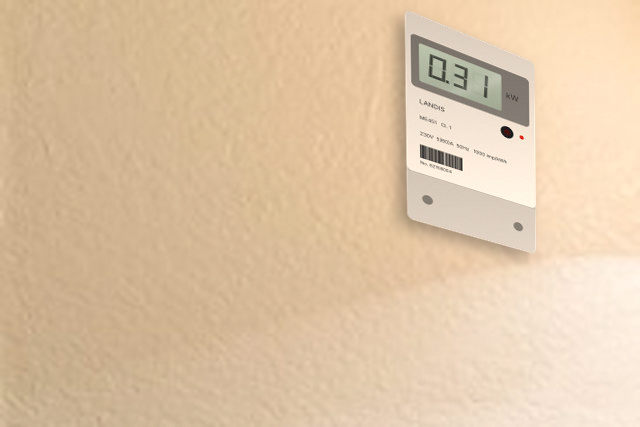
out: 0.31,kW
